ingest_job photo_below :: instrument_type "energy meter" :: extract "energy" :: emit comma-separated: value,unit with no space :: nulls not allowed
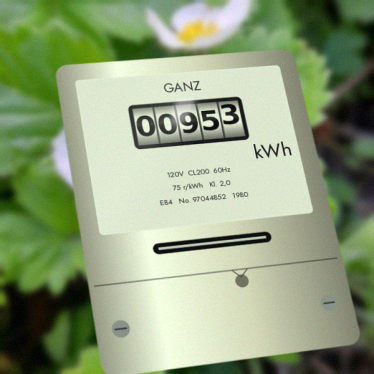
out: 953,kWh
